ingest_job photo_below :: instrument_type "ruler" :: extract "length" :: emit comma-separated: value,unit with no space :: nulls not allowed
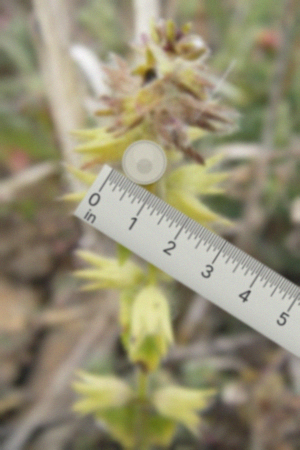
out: 1,in
